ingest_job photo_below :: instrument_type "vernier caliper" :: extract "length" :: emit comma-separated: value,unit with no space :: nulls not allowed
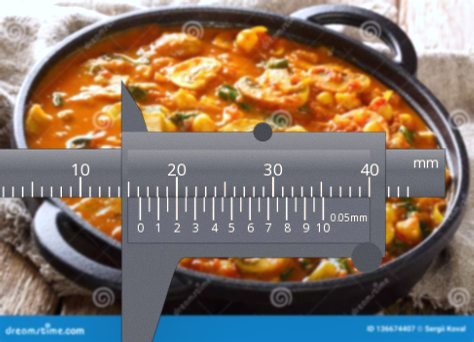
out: 16.2,mm
